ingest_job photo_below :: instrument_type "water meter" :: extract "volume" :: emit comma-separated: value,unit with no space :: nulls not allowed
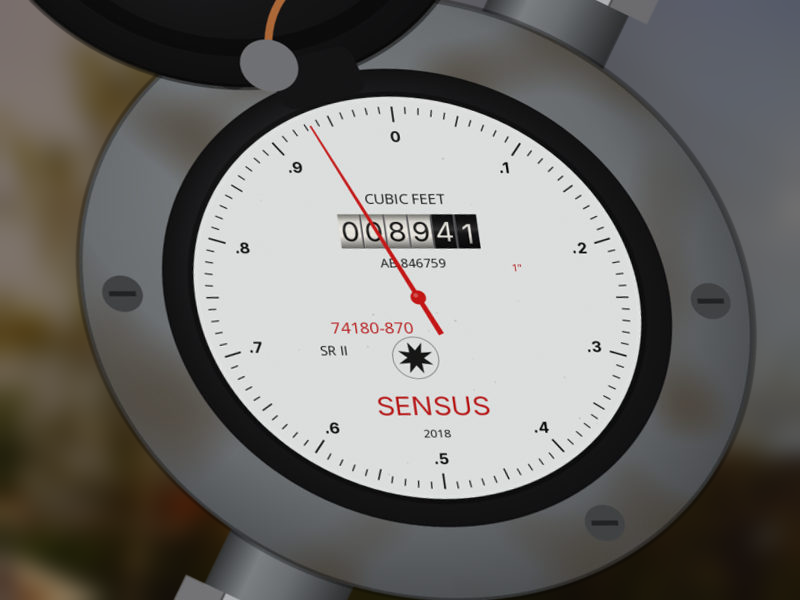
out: 8940.93,ft³
